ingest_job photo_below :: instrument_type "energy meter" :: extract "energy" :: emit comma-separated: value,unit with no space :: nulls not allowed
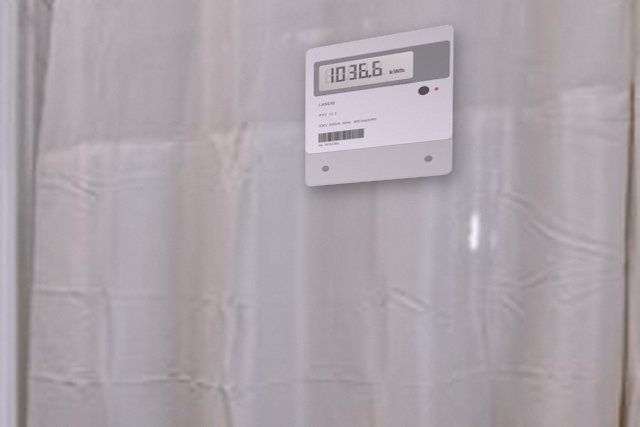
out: 1036.6,kWh
